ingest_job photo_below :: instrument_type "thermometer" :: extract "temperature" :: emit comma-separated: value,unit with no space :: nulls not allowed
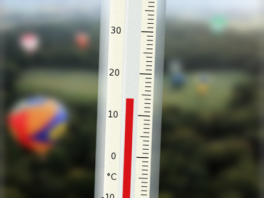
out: 14,°C
